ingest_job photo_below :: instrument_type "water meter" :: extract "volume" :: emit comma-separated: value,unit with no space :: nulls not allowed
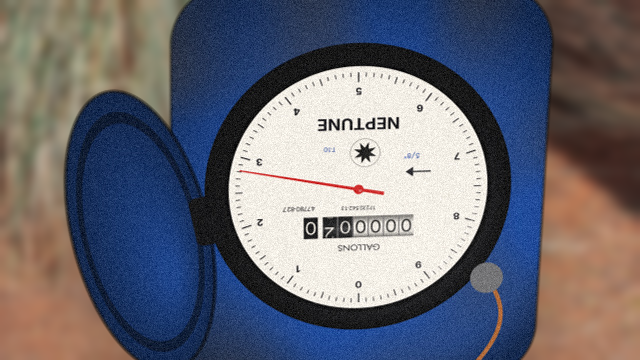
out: 22.8,gal
